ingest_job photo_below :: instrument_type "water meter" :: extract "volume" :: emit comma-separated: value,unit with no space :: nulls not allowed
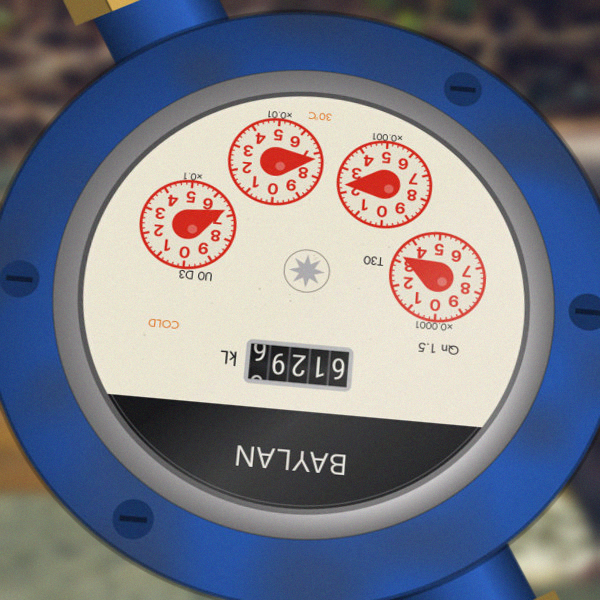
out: 61295.6723,kL
